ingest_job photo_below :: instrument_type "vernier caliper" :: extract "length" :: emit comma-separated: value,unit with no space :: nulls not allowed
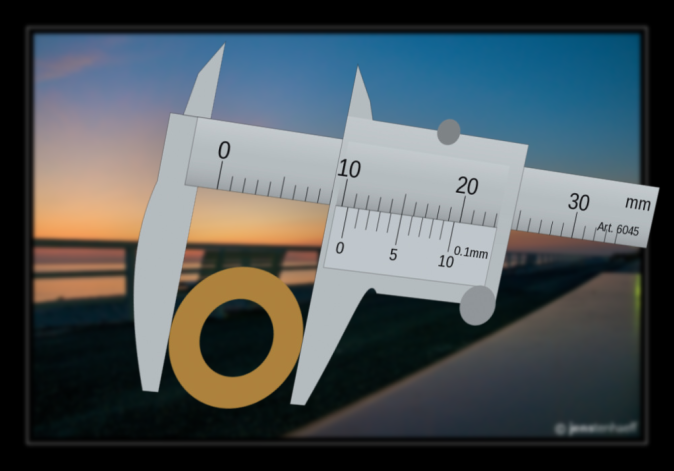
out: 10.5,mm
